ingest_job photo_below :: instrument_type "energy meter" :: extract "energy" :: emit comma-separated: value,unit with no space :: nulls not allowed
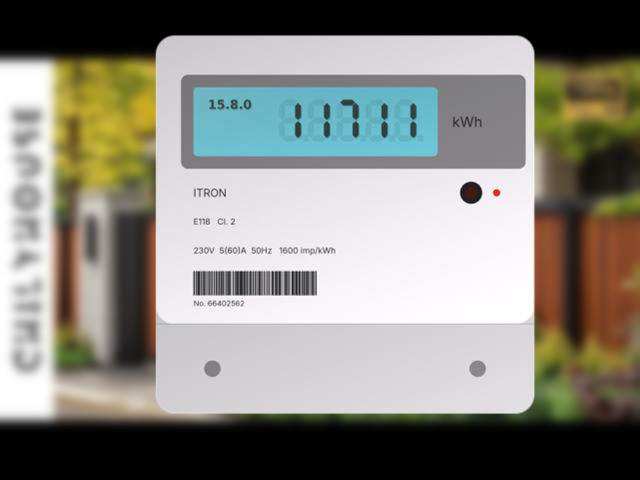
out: 11711,kWh
